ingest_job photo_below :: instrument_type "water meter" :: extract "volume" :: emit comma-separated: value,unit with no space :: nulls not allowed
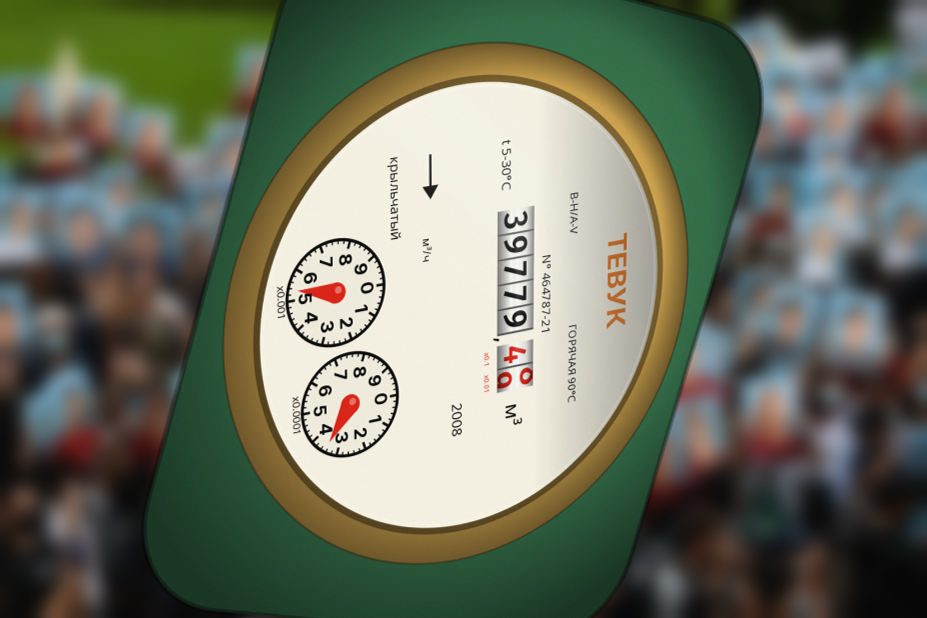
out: 39779.4853,m³
